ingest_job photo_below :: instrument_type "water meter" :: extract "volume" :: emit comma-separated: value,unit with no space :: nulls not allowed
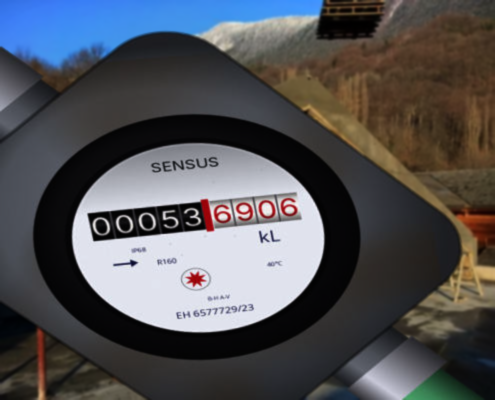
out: 53.6906,kL
